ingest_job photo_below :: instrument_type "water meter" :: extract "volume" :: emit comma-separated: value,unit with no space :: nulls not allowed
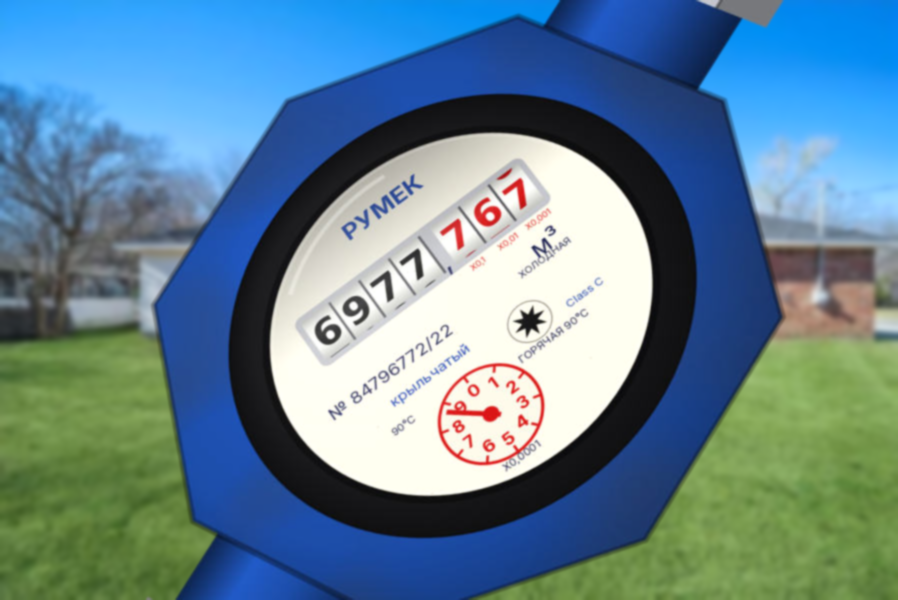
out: 6977.7668,m³
